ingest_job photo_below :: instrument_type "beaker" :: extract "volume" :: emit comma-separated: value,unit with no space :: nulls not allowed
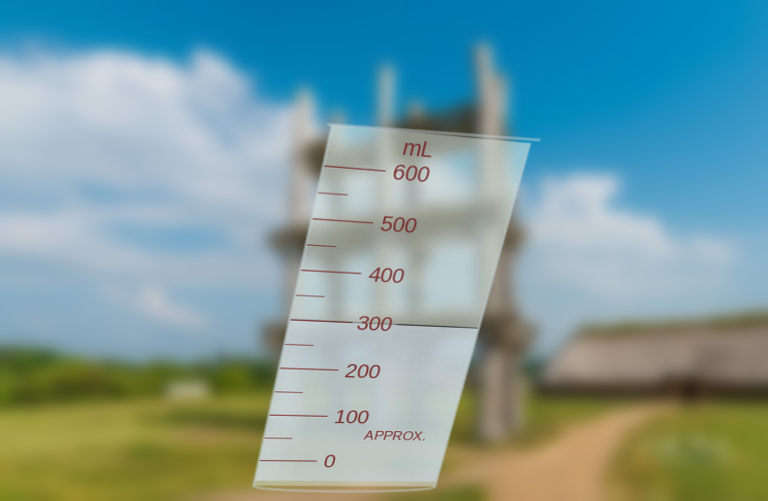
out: 300,mL
